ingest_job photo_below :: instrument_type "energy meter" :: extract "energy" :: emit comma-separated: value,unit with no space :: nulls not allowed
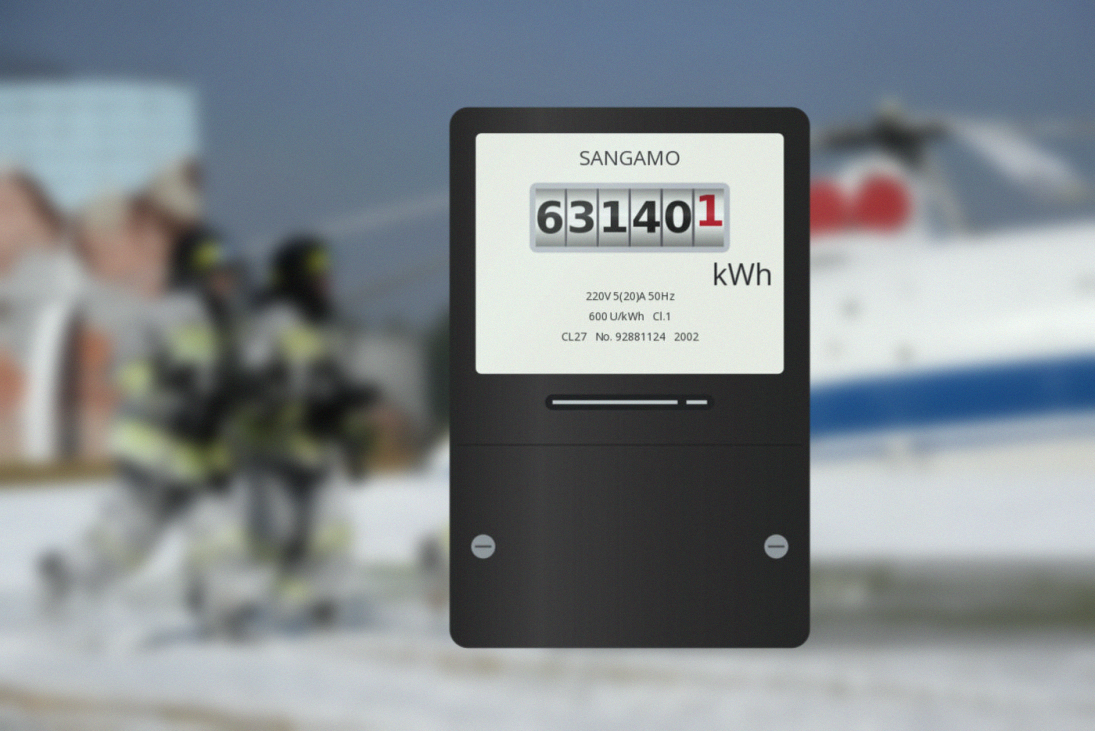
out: 63140.1,kWh
